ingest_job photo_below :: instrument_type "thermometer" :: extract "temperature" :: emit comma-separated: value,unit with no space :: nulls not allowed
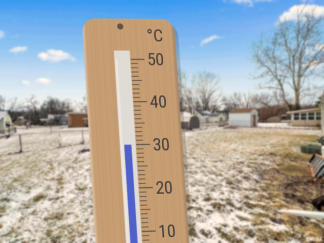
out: 30,°C
